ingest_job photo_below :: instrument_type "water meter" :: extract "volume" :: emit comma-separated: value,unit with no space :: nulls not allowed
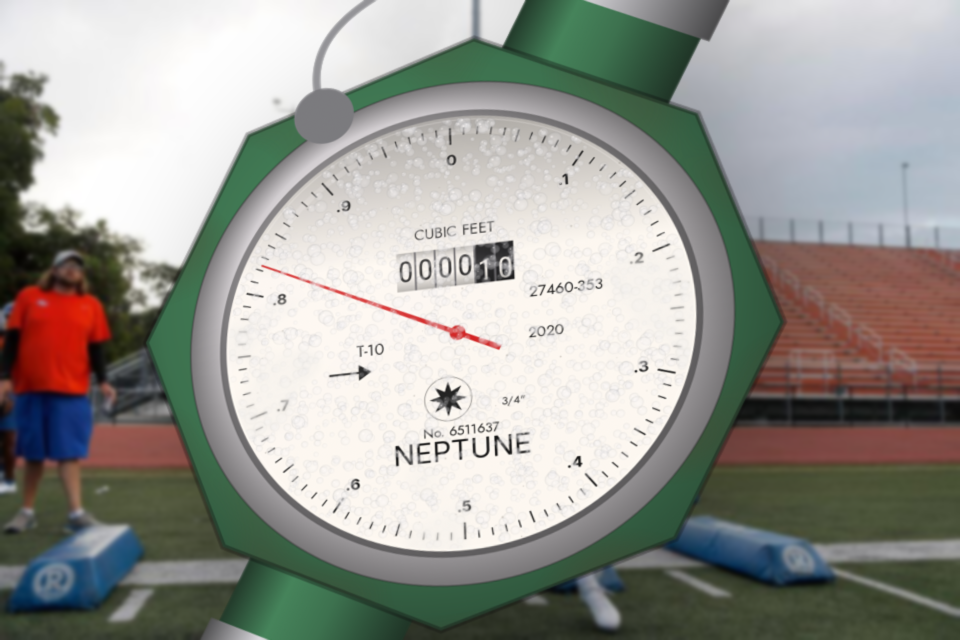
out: 9.82,ft³
